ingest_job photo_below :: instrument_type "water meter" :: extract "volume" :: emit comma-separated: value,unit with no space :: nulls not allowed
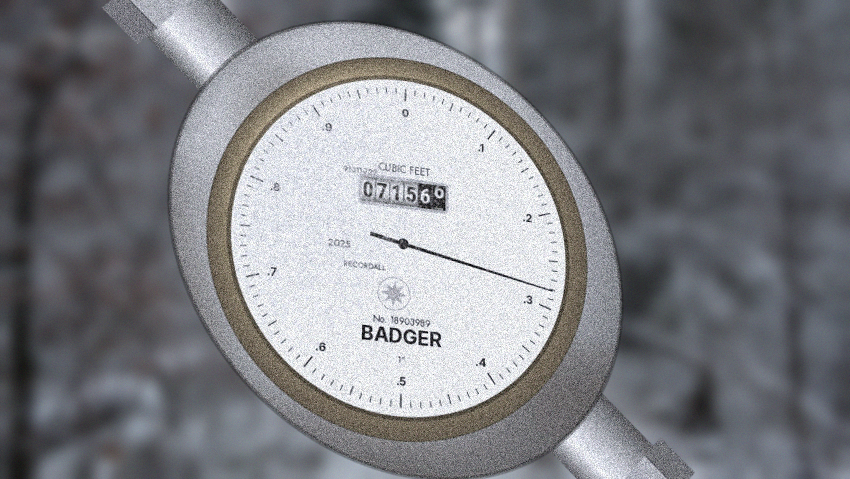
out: 71566.28,ft³
